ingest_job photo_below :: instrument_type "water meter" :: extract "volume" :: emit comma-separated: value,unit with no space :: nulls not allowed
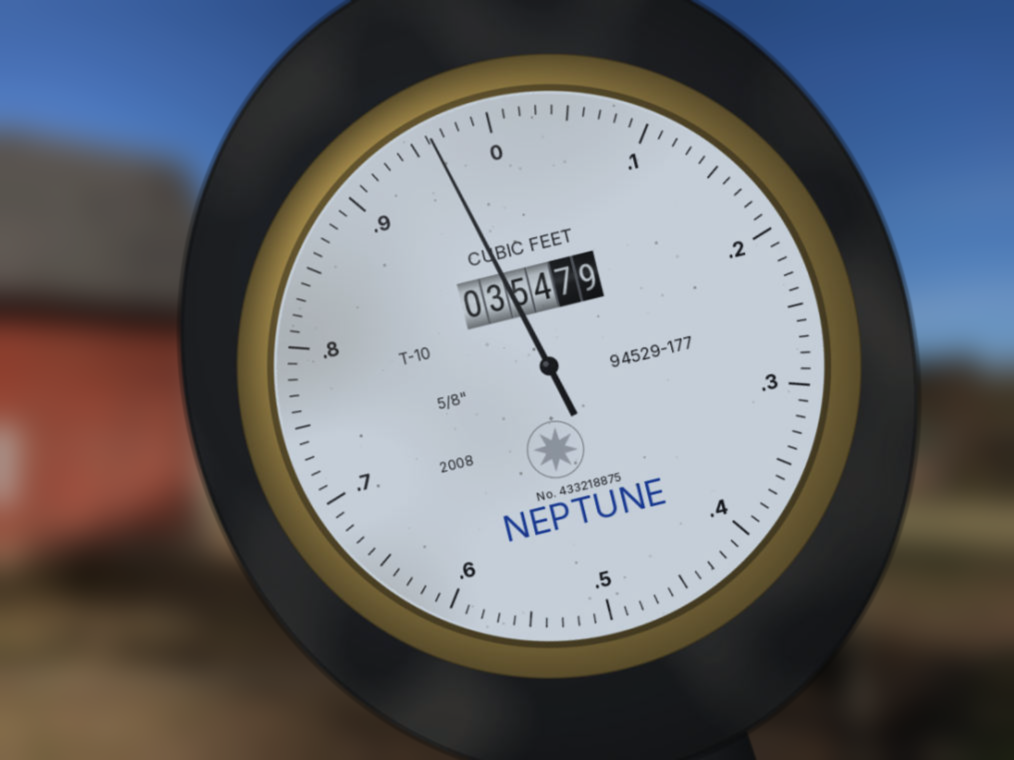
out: 35478.96,ft³
